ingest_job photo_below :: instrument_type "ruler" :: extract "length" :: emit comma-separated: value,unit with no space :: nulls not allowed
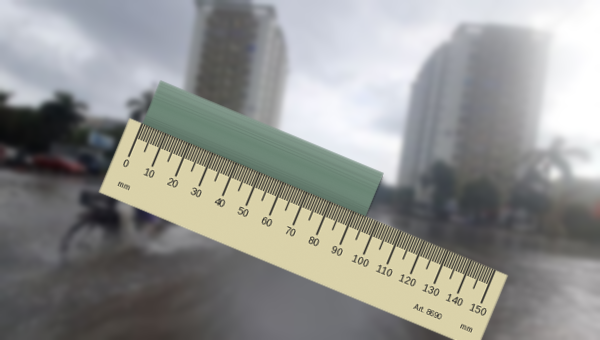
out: 95,mm
